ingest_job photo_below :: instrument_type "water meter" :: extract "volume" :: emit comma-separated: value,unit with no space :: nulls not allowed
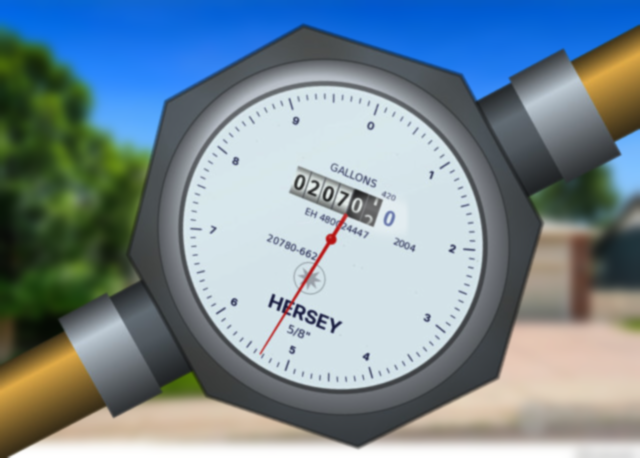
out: 207015.3,gal
